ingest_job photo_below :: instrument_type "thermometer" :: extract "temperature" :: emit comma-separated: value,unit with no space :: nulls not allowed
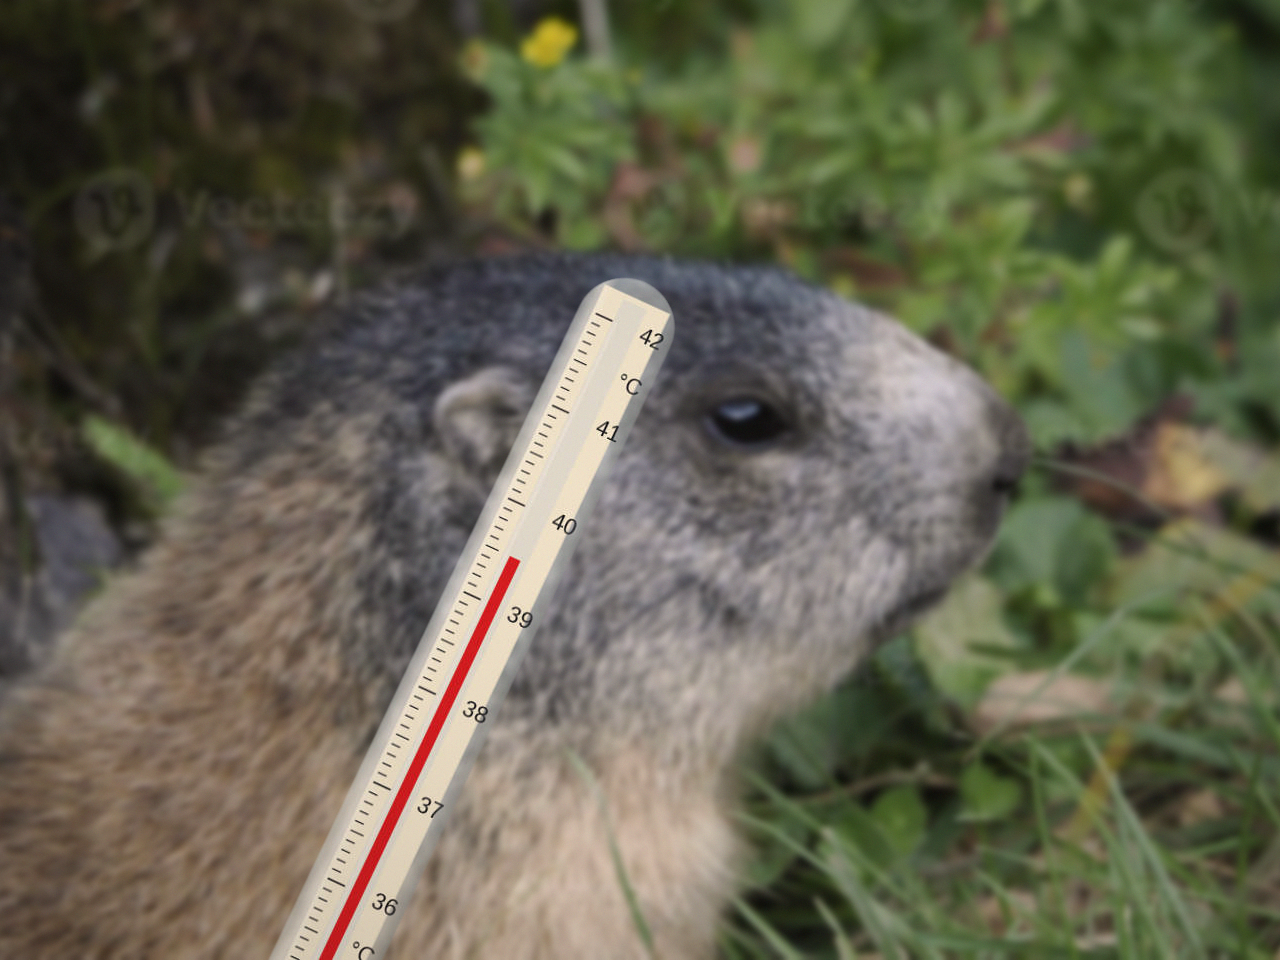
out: 39.5,°C
